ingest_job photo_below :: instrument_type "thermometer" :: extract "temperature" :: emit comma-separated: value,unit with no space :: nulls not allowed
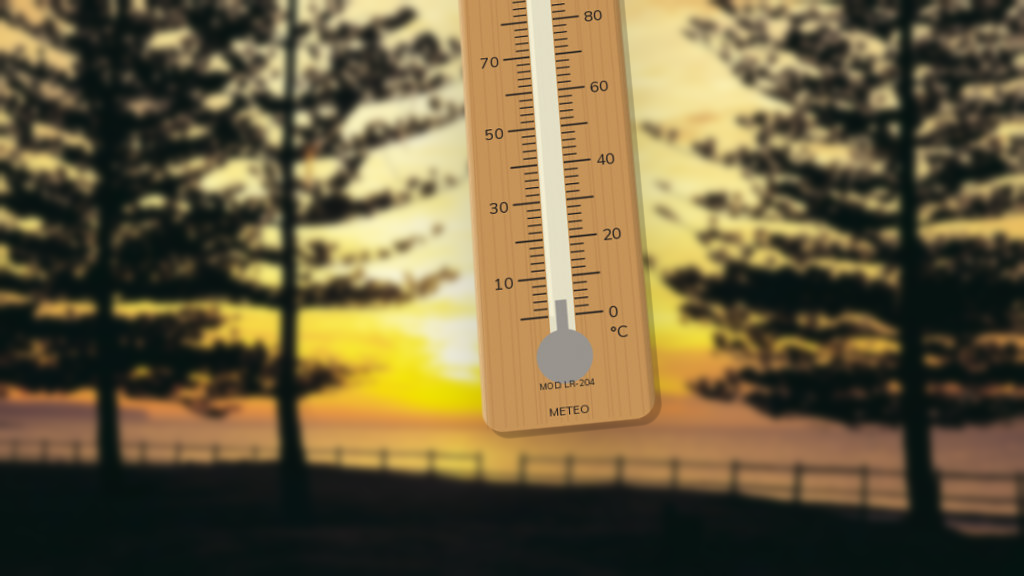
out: 4,°C
